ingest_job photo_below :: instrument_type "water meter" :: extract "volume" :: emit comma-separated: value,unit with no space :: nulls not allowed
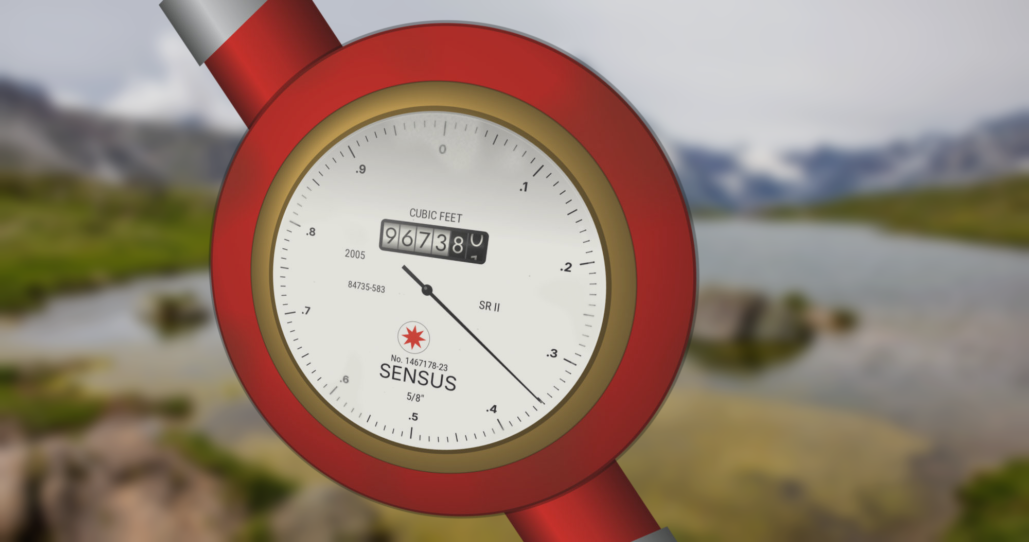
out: 967380.35,ft³
